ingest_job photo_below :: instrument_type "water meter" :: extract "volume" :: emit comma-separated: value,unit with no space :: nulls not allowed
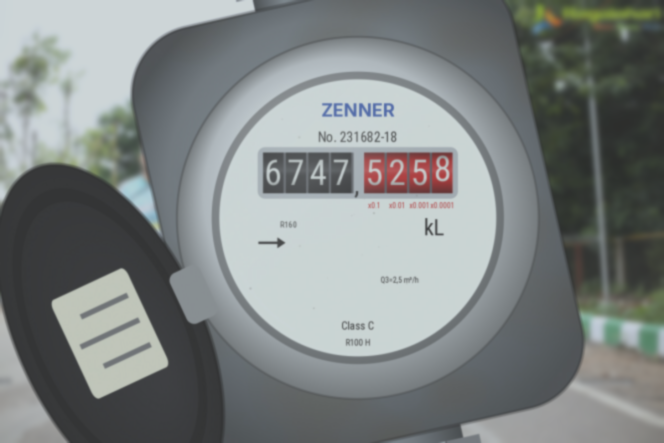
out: 6747.5258,kL
